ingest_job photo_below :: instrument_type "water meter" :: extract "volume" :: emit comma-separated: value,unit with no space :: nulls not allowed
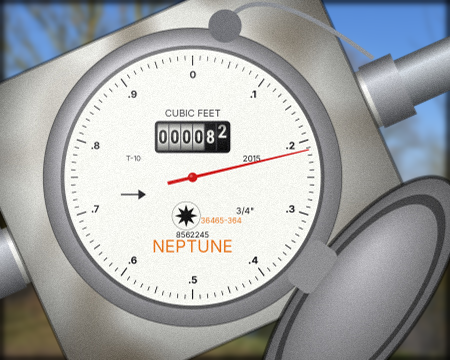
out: 82.21,ft³
